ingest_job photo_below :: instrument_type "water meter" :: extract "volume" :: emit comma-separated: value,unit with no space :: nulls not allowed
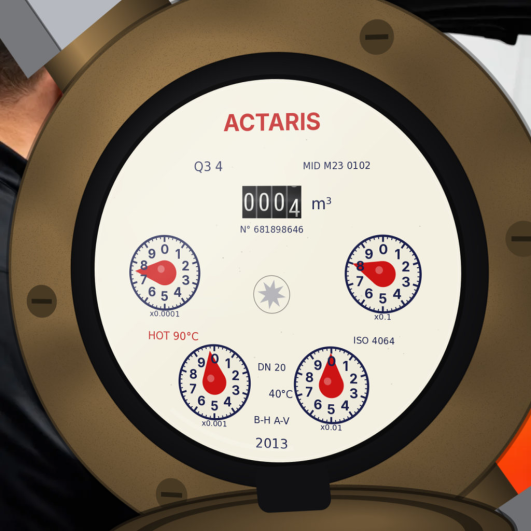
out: 3.7997,m³
